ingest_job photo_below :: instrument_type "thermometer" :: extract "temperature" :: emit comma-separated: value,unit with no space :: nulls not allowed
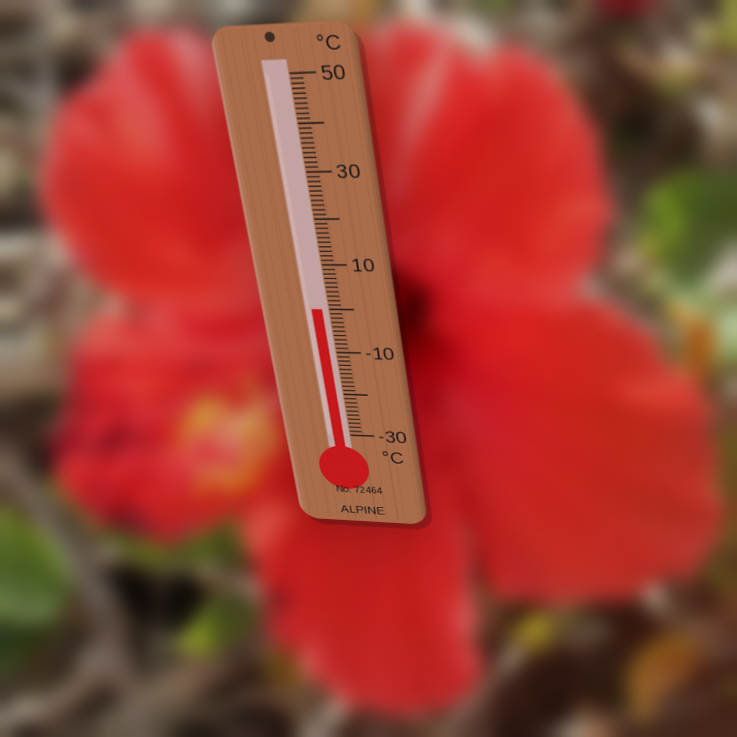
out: 0,°C
